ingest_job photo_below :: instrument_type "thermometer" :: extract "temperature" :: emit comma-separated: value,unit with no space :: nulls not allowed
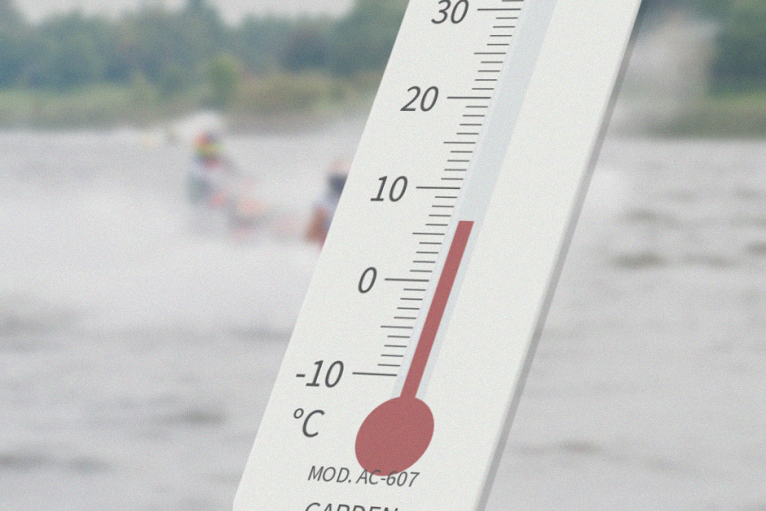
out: 6.5,°C
